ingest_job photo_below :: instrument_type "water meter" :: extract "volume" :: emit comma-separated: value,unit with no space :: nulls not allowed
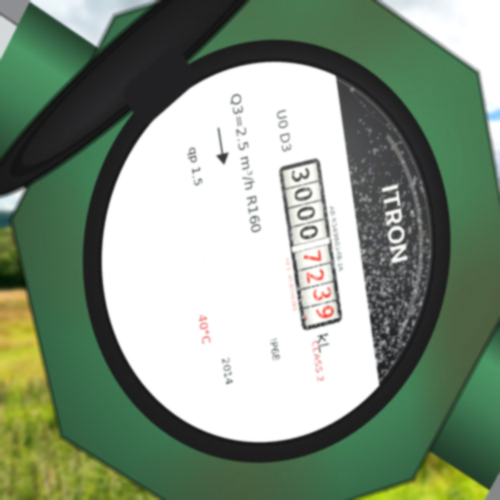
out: 3000.7239,kL
